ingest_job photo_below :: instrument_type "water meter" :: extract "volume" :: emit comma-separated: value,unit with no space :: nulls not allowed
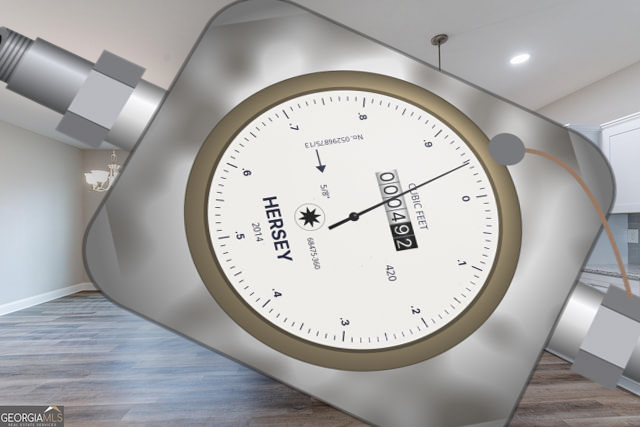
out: 491.95,ft³
